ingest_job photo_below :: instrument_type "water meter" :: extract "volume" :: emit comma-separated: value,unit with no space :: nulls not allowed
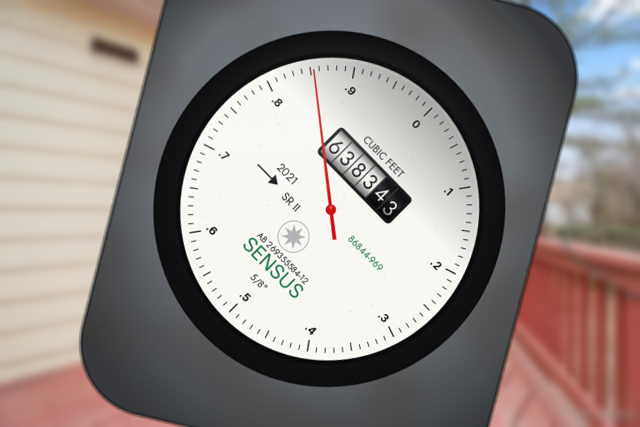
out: 638342.85,ft³
